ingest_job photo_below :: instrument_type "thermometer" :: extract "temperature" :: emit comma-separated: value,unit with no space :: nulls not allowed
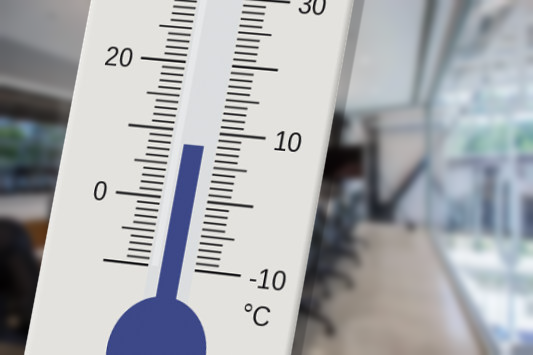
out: 8,°C
